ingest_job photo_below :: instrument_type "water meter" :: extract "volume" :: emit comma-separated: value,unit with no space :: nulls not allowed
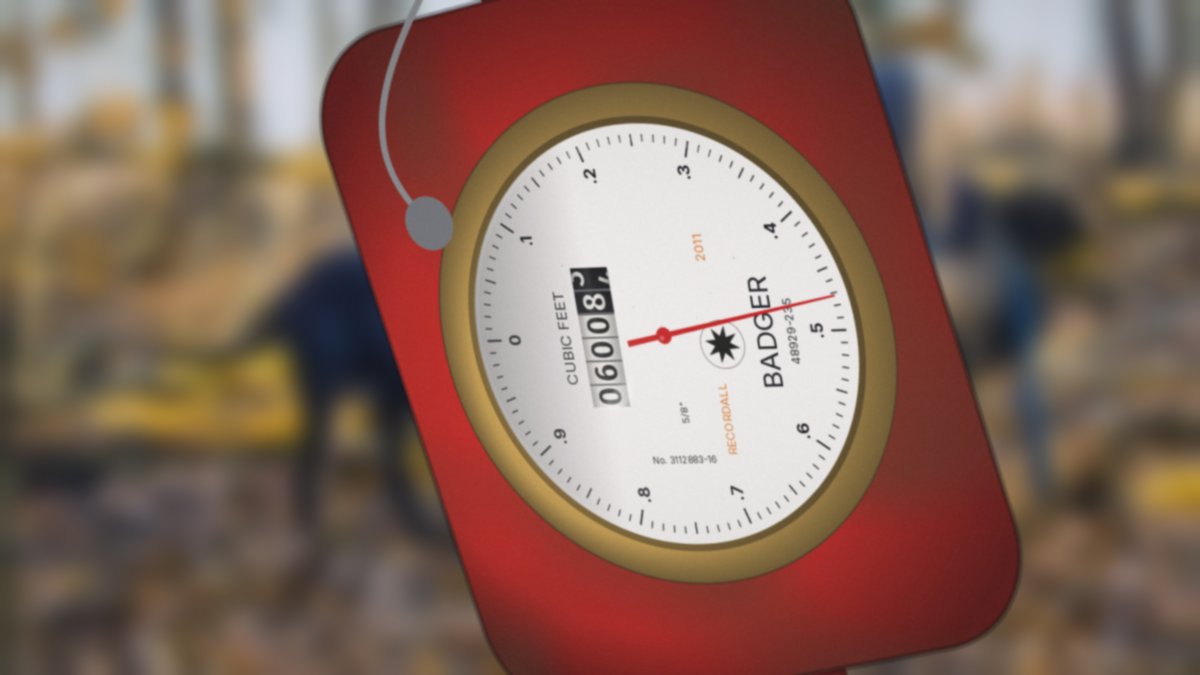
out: 60083.47,ft³
